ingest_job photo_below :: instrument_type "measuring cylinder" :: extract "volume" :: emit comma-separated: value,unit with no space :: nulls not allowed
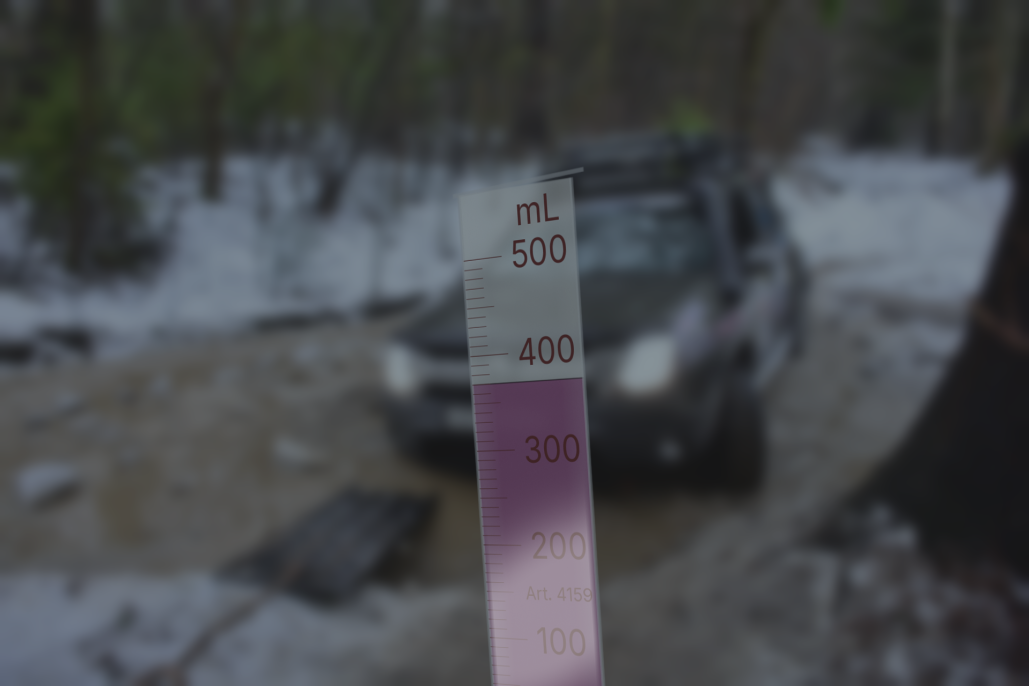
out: 370,mL
